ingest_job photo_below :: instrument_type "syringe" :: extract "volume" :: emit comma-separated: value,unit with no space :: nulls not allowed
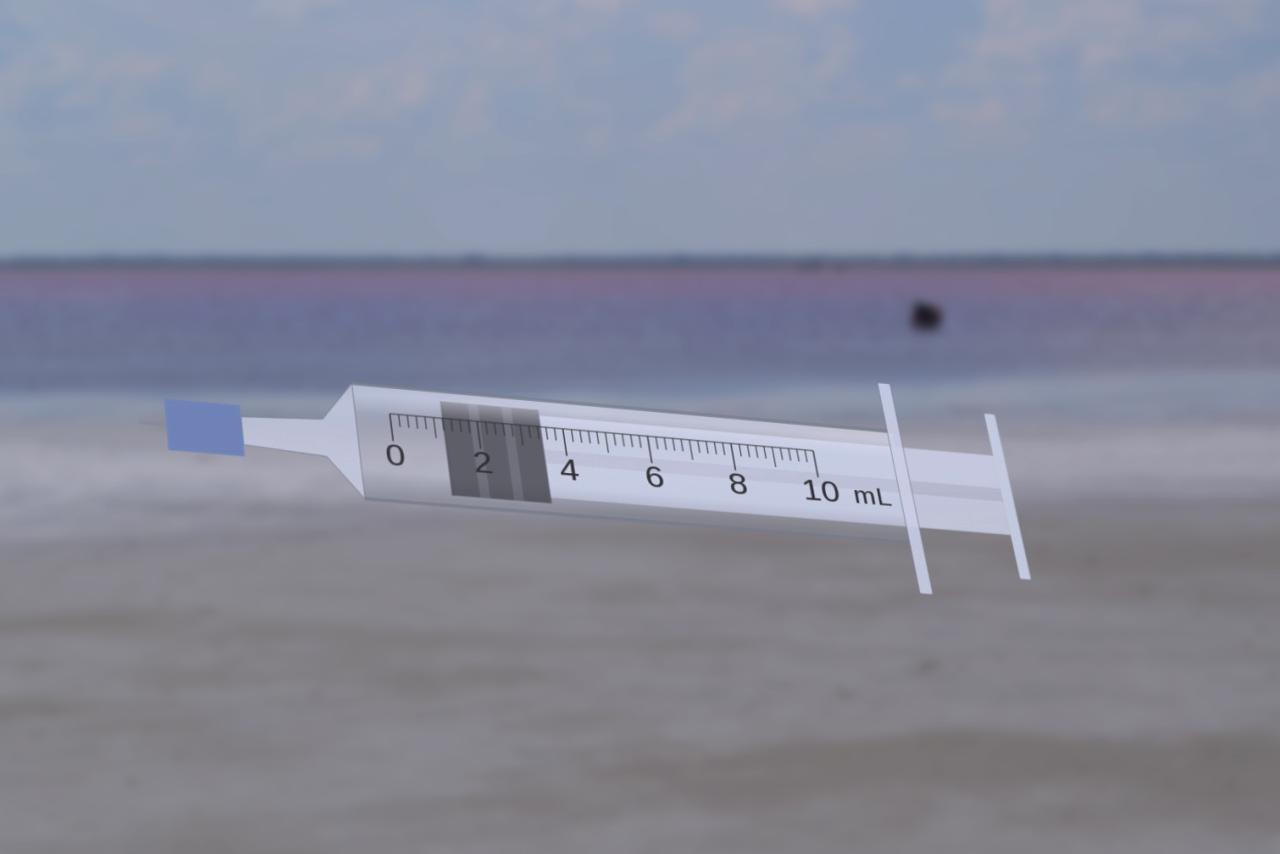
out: 1.2,mL
